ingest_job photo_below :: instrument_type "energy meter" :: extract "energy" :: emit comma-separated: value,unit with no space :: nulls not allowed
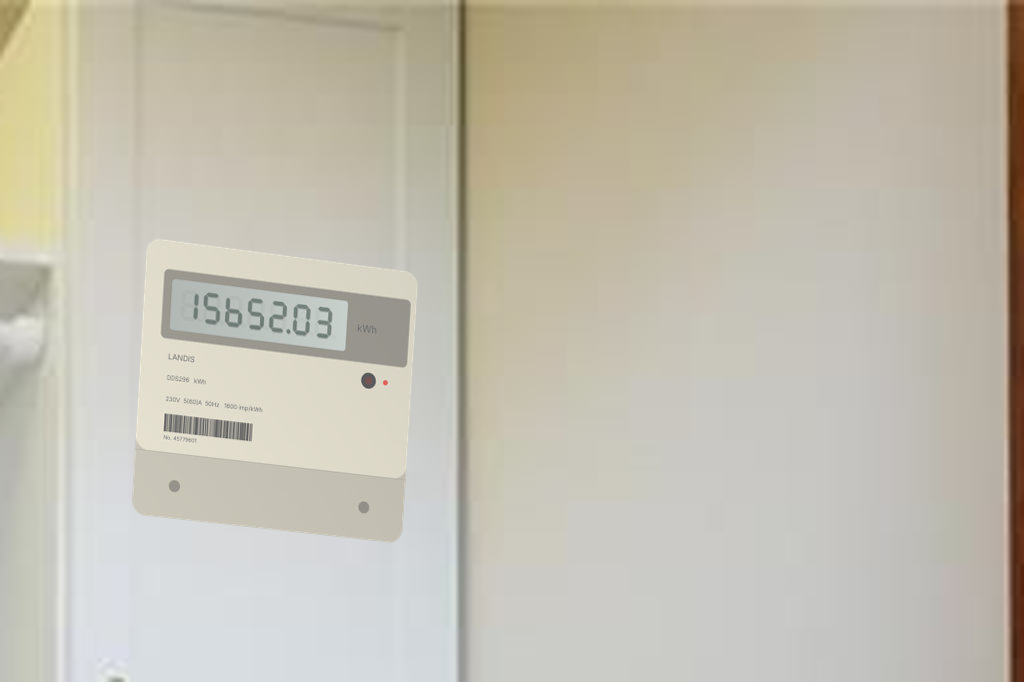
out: 15652.03,kWh
